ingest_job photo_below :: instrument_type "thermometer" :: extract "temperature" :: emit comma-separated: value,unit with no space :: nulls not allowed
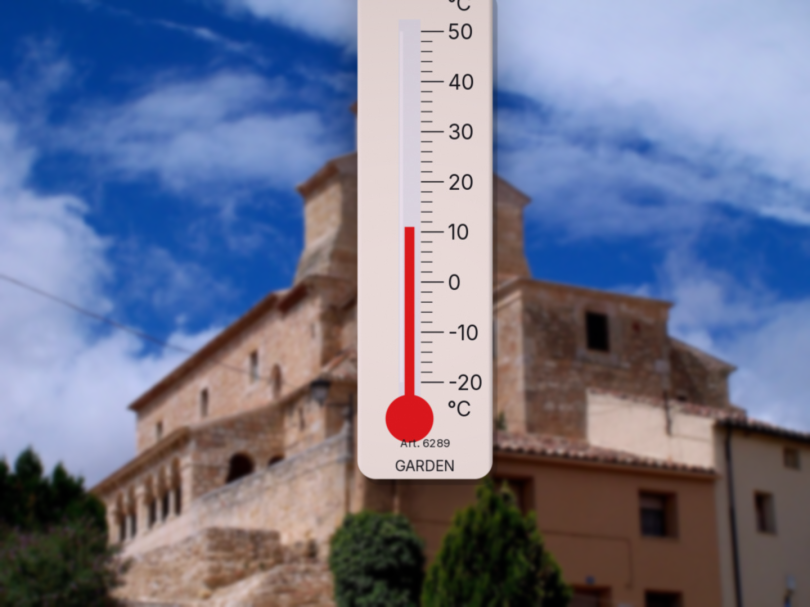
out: 11,°C
